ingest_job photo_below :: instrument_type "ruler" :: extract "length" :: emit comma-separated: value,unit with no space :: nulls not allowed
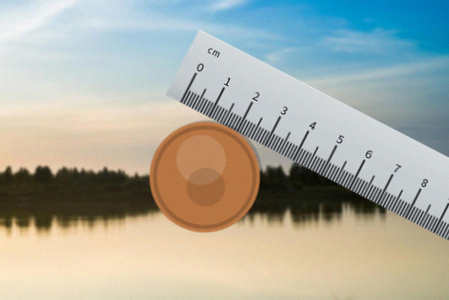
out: 3.5,cm
